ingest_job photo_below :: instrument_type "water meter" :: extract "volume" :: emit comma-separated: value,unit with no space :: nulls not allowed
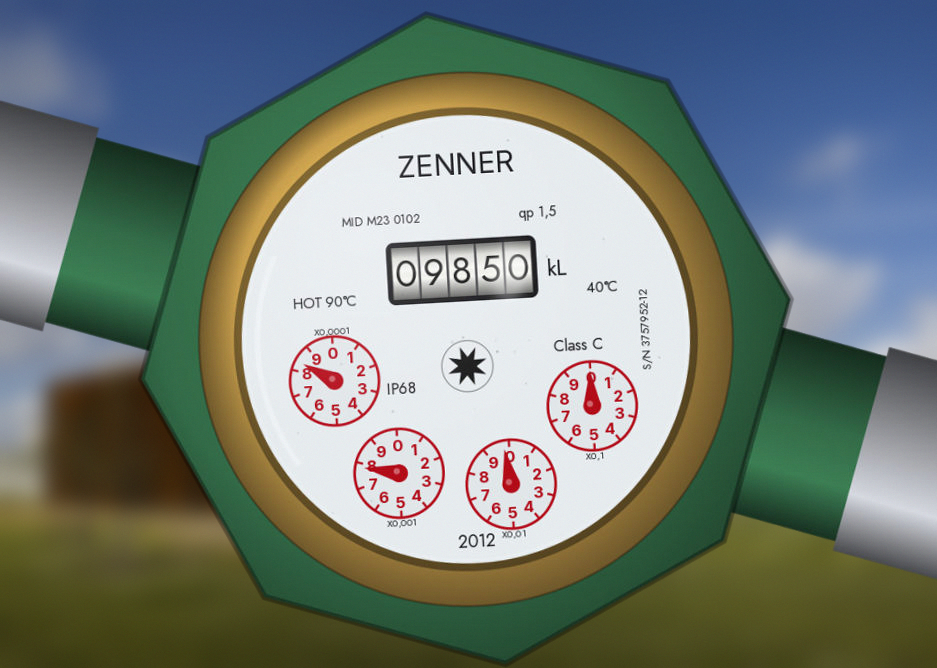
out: 9849.9978,kL
